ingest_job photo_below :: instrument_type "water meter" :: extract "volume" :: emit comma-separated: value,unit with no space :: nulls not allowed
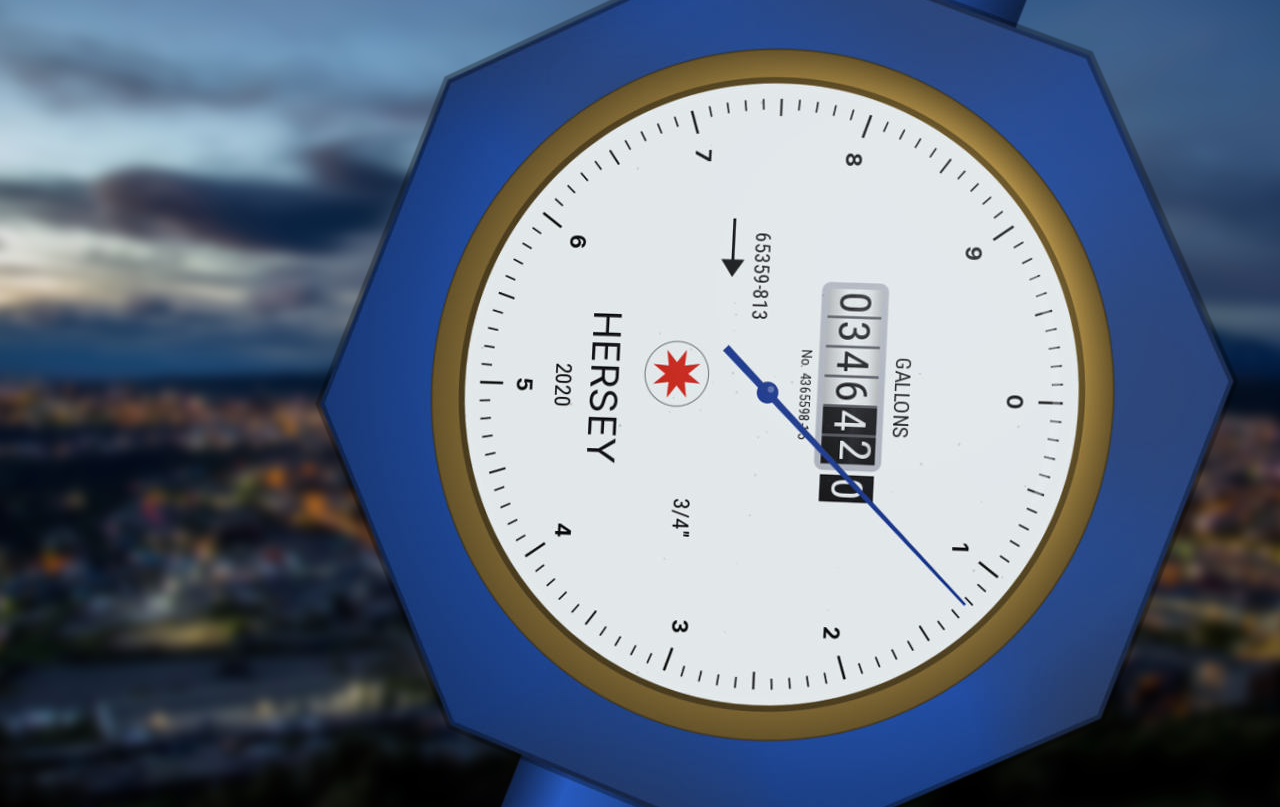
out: 346421.2,gal
